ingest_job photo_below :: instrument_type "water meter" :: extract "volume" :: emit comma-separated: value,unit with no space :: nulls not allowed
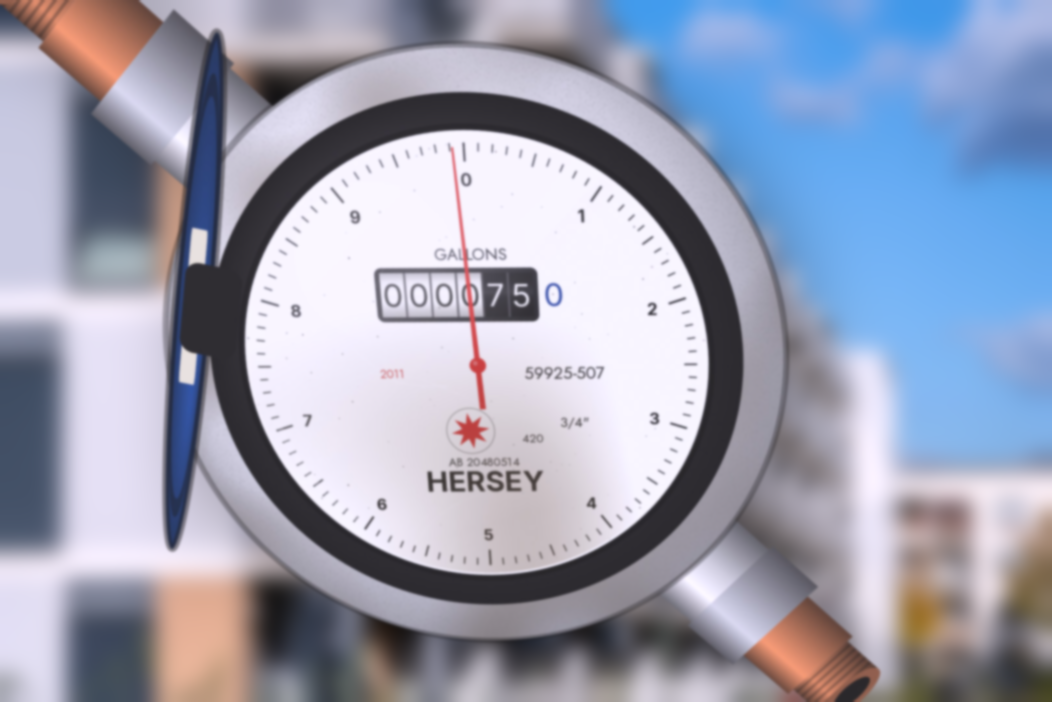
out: 749.9,gal
